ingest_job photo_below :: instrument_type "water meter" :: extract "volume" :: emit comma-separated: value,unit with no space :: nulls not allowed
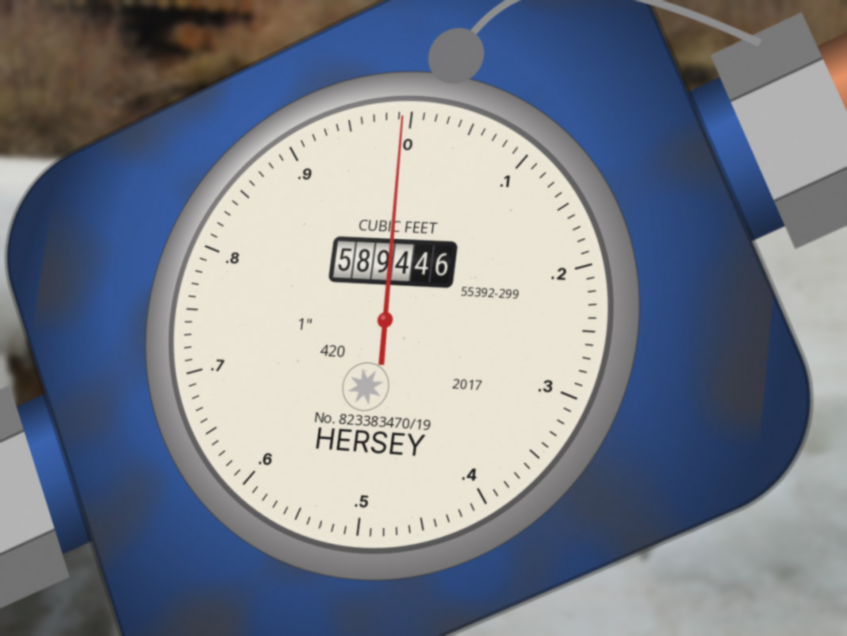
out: 589445.99,ft³
